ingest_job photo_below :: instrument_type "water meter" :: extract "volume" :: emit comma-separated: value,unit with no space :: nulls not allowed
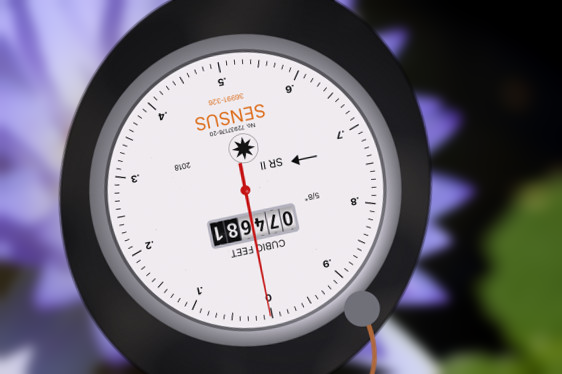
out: 74681.00,ft³
